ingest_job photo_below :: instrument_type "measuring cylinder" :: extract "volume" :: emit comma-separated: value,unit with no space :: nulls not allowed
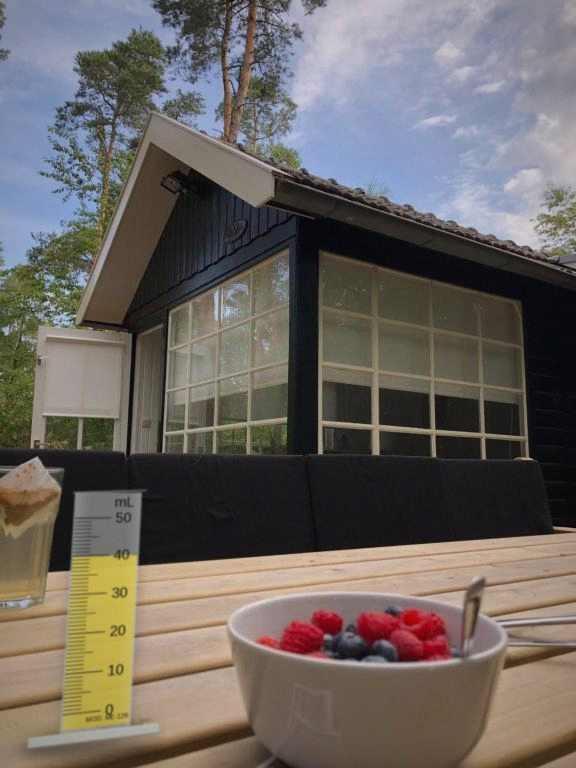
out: 40,mL
